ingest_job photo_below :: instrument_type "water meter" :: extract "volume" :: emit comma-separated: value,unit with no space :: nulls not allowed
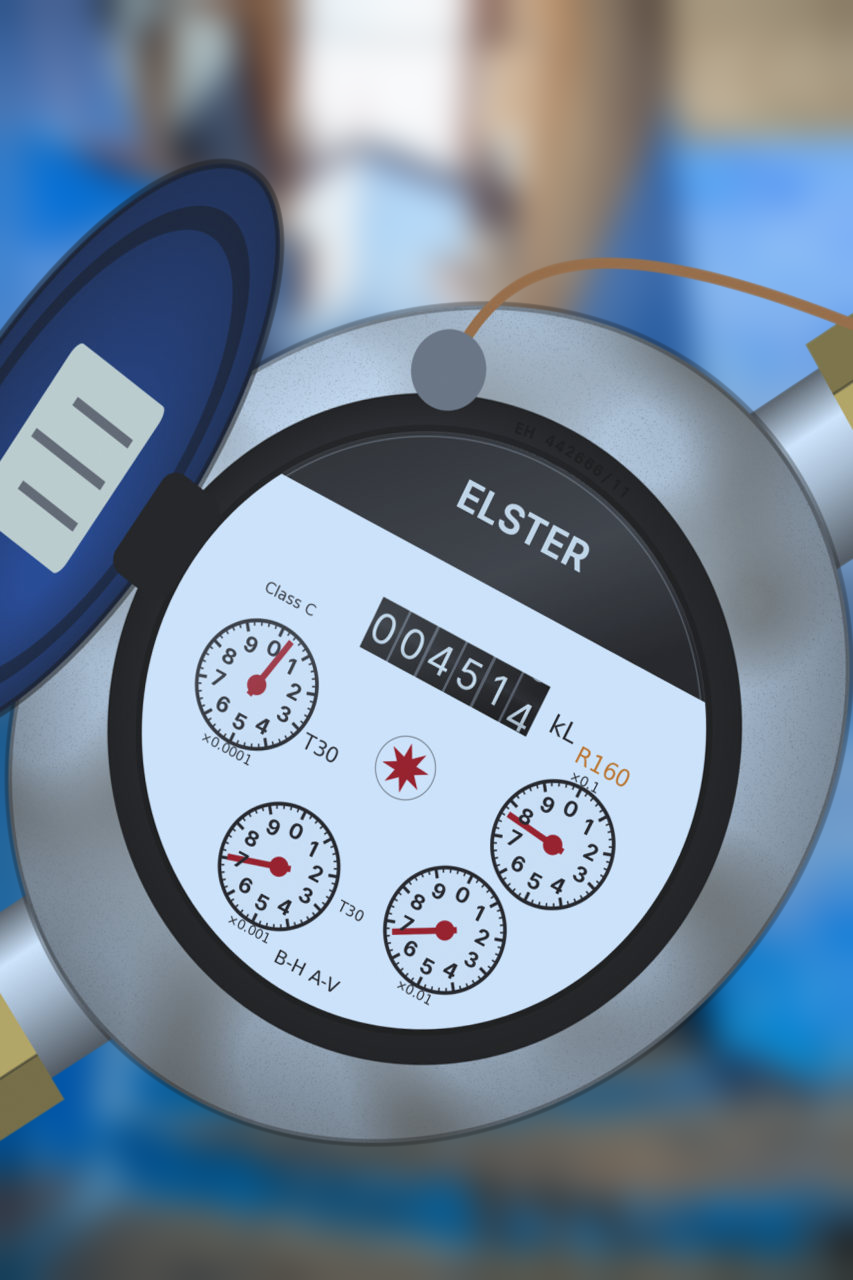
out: 4513.7670,kL
